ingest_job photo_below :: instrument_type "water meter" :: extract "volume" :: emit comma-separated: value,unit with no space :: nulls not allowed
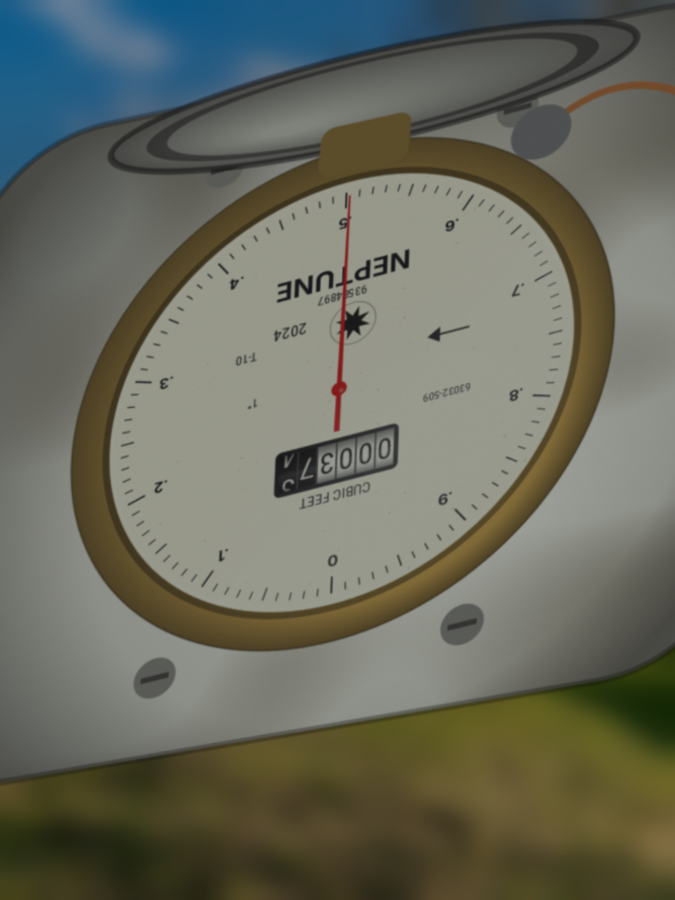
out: 373.50,ft³
